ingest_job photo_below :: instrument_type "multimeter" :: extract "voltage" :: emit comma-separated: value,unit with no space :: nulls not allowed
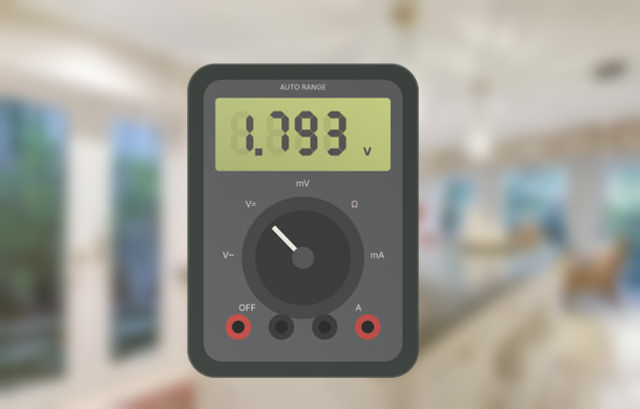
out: 1.793,V
